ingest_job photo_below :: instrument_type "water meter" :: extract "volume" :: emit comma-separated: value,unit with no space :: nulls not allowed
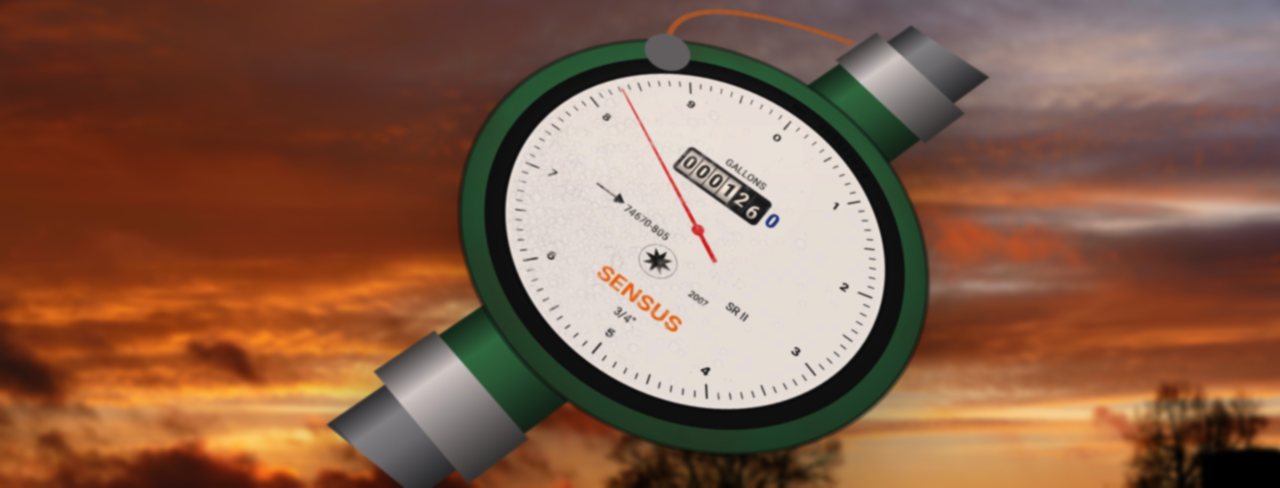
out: 1258.3,gal
